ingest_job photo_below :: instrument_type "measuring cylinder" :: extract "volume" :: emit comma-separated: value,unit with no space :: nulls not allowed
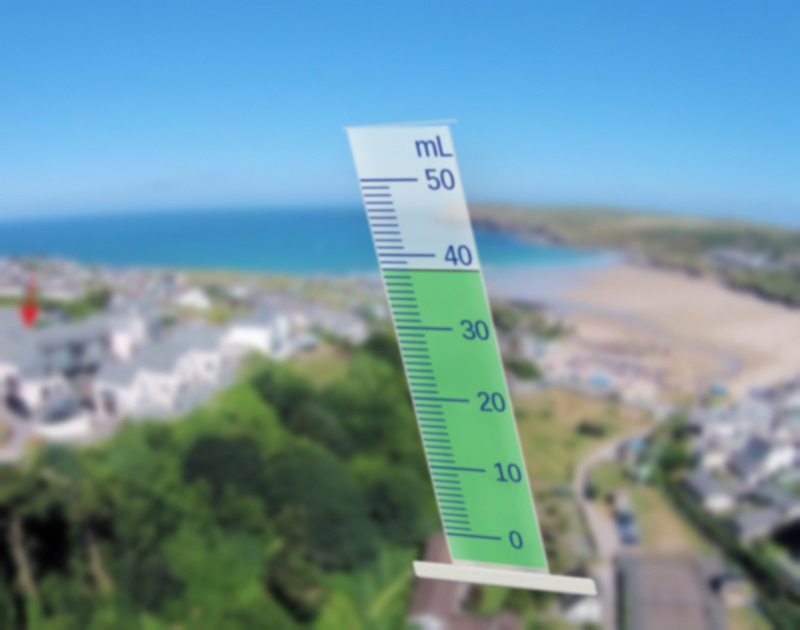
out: 38,mL
